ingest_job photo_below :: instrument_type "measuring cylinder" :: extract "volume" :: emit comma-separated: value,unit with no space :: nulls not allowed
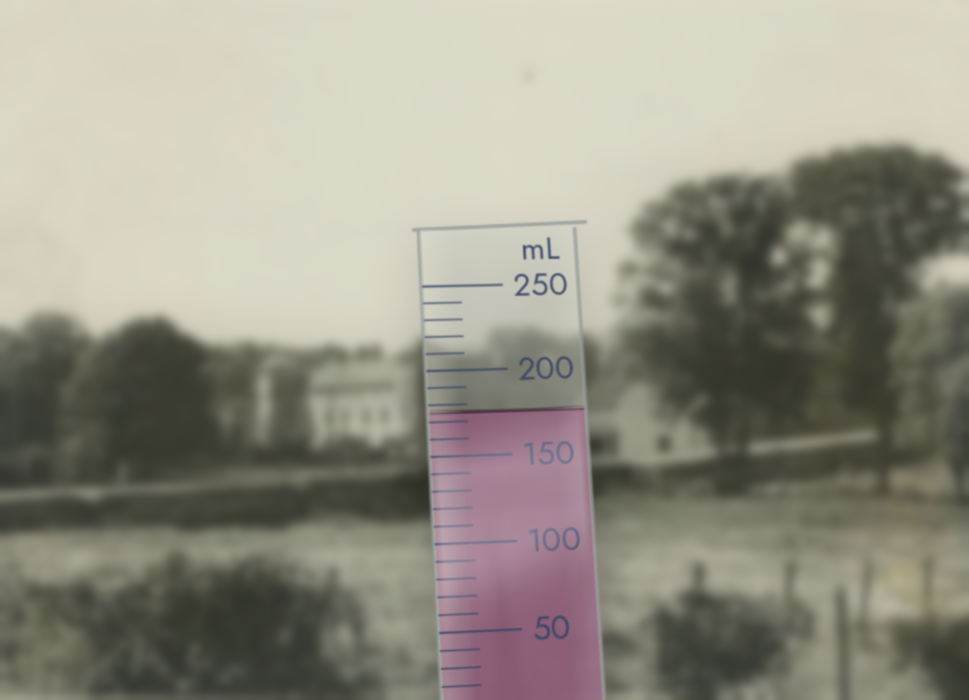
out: 175,mL
